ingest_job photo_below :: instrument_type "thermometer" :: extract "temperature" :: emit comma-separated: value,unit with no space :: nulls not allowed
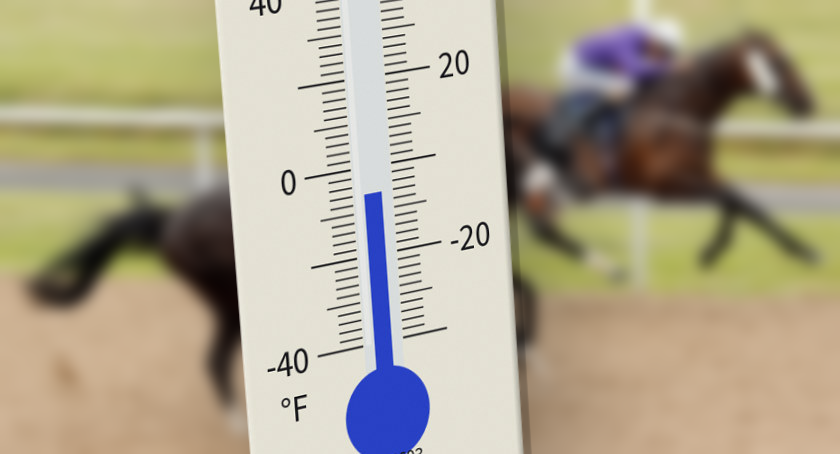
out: -6,°F
